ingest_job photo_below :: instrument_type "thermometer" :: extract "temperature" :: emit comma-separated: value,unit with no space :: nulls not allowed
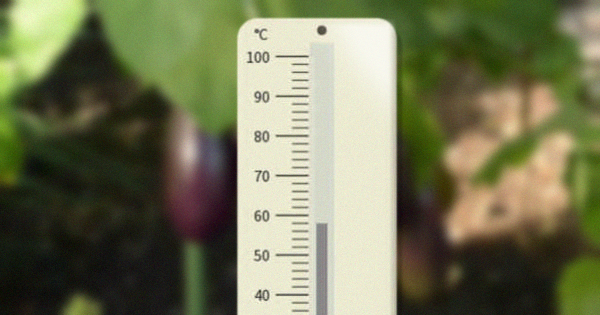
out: 58,°C
